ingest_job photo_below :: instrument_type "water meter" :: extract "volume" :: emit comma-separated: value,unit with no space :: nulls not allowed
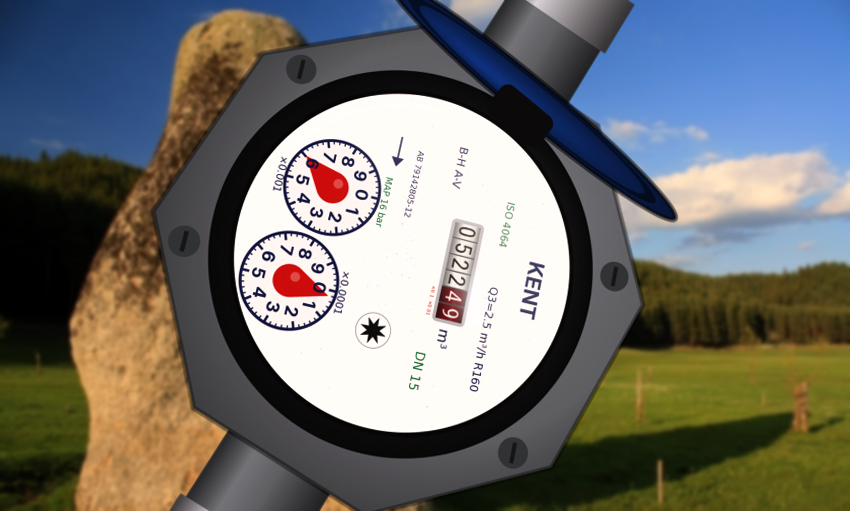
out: 522.4960,m³
